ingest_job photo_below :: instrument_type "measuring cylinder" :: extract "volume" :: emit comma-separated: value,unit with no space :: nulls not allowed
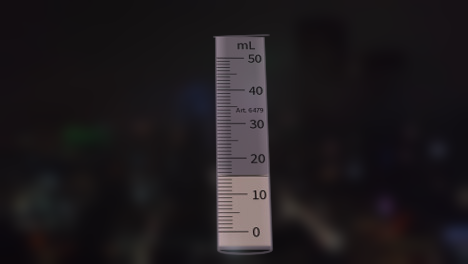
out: 15,mL
